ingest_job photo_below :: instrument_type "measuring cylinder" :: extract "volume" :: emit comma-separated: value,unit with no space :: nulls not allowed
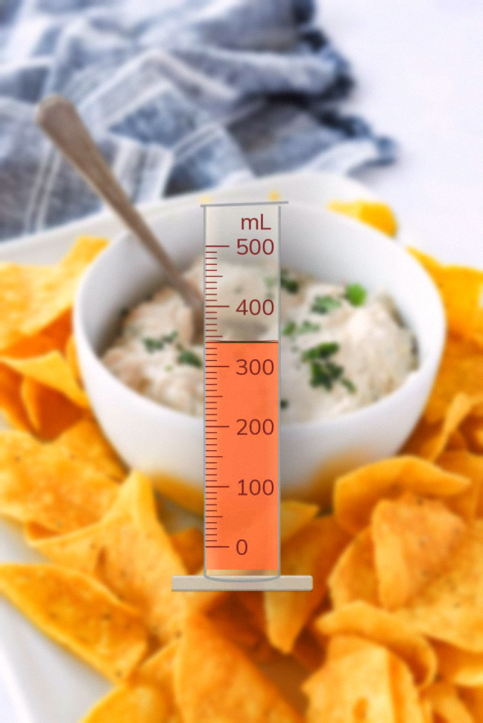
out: 340,mL
